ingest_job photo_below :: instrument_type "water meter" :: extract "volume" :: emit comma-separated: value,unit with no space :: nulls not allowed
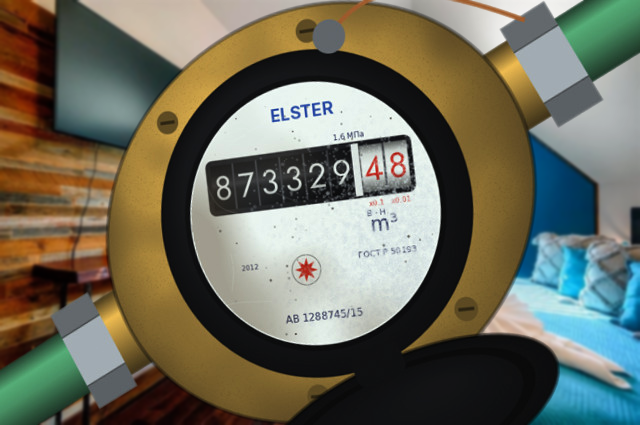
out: 873329.48,m³
